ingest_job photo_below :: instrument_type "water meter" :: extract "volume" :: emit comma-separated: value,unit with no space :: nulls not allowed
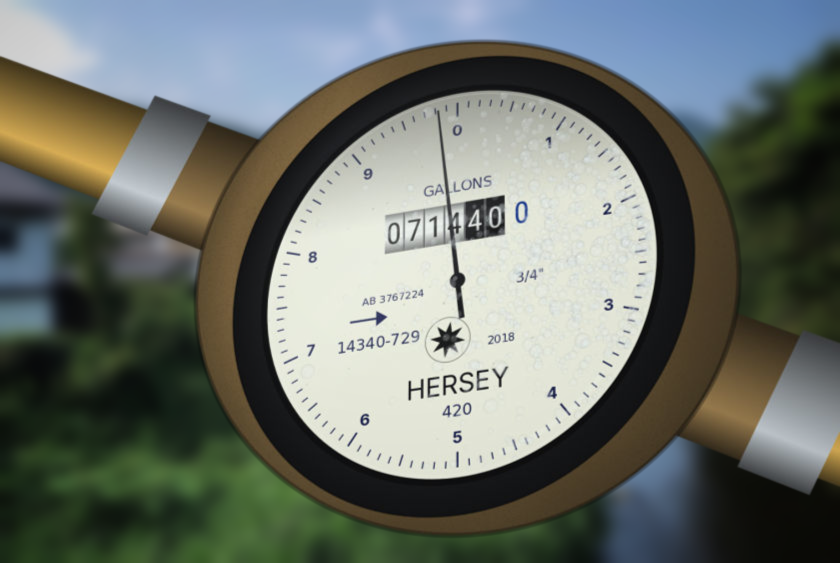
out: 714399.8,gal
